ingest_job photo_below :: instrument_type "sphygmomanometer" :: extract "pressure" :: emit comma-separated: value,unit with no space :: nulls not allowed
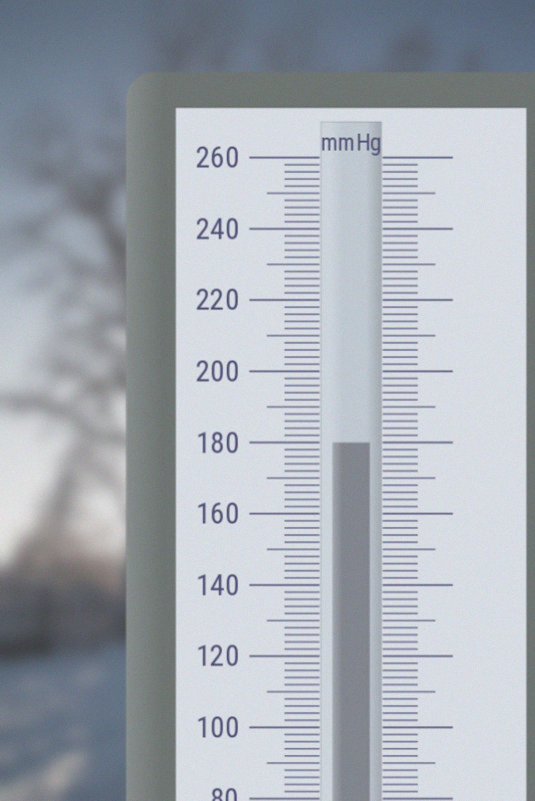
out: 180,mmHg
